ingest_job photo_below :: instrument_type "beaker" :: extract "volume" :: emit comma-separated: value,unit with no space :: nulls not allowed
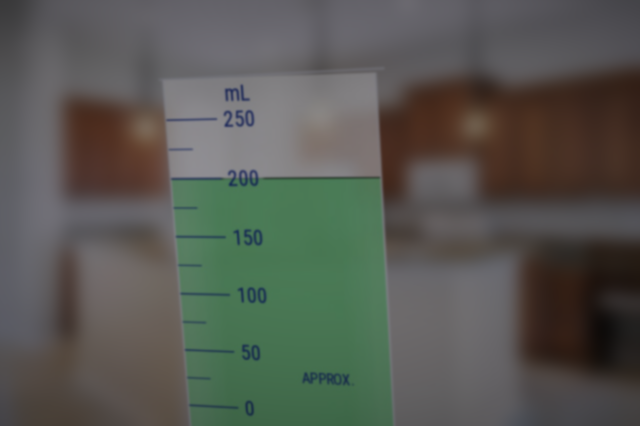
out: 200,mL
